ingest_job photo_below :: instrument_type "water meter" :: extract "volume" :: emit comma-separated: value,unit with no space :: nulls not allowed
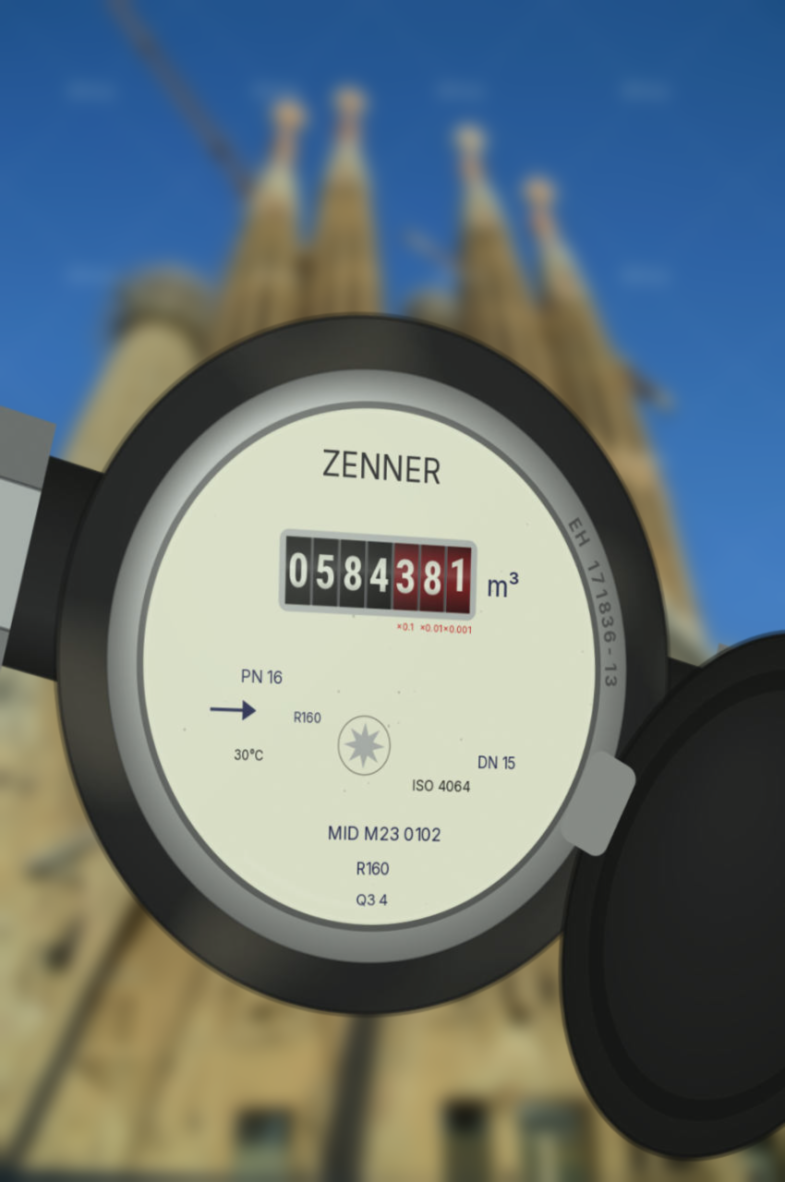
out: 584.381,m³
